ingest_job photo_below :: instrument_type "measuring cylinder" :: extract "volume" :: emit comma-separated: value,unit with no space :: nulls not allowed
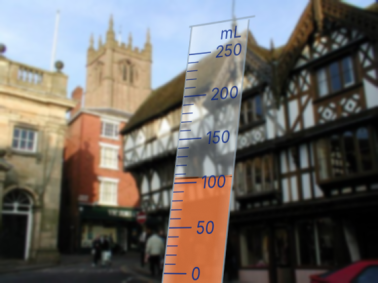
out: 105,mL
